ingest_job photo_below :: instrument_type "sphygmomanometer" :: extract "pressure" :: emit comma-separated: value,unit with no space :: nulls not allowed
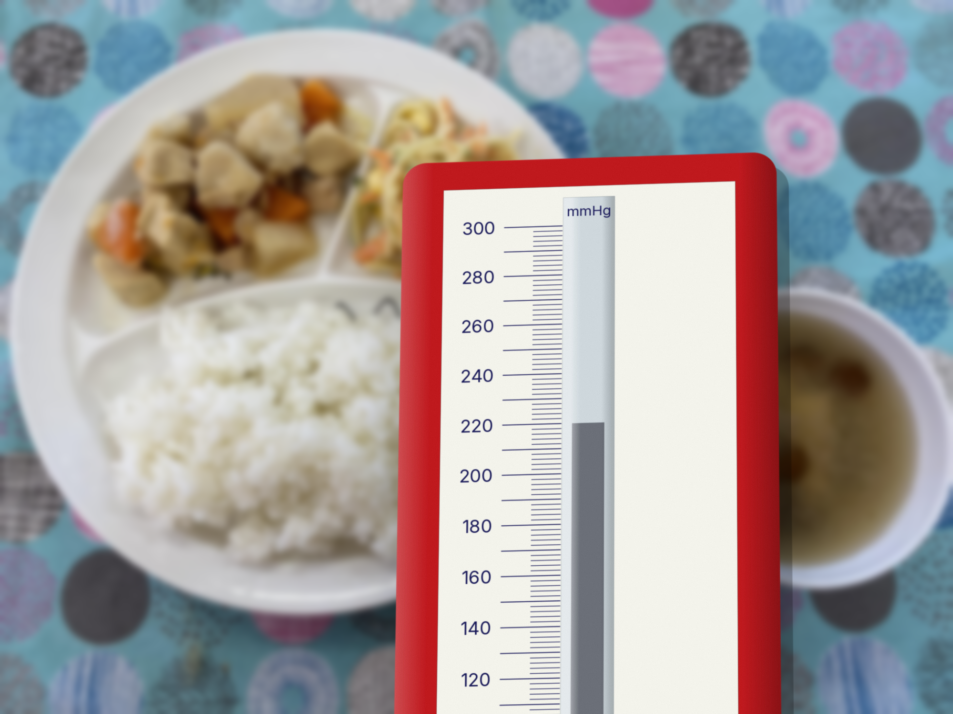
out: 220,mmHg
